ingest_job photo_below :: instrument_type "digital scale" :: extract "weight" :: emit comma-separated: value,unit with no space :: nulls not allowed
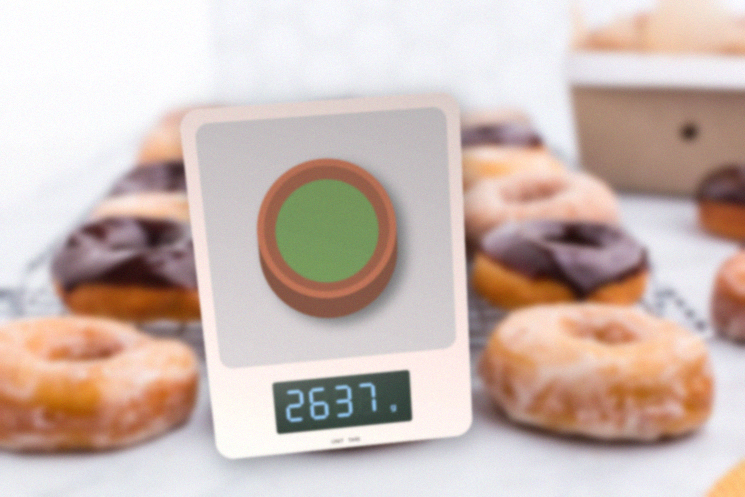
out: 2637,g
